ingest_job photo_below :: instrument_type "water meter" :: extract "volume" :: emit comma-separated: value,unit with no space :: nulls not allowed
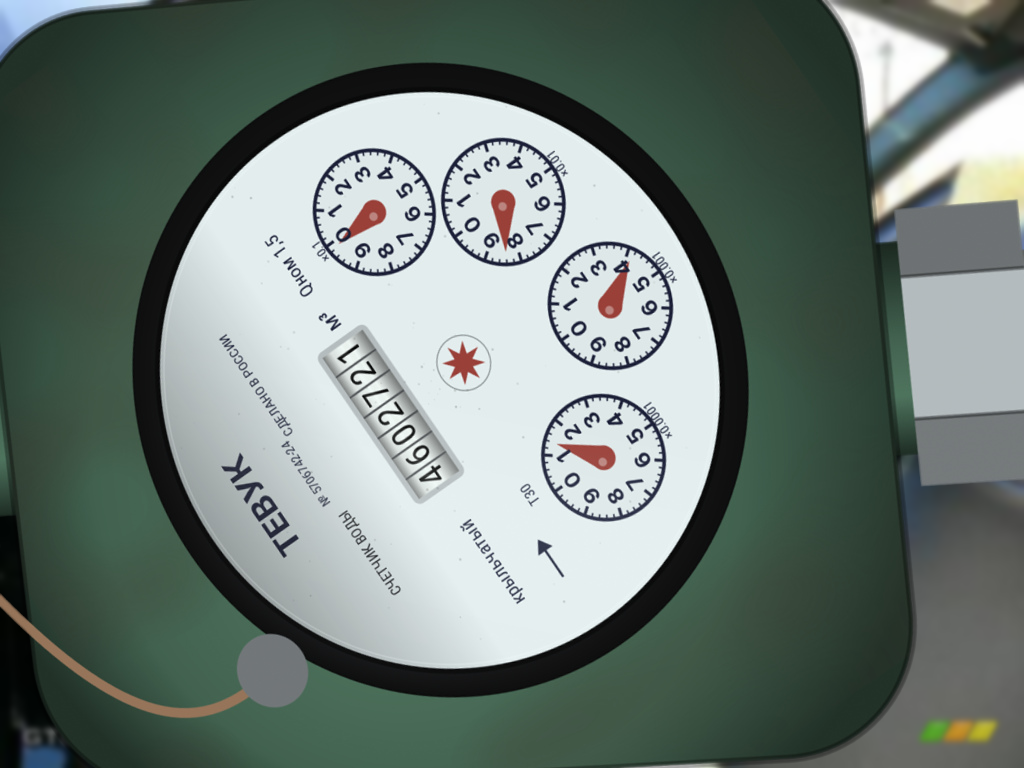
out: 4602720.9841,m³
